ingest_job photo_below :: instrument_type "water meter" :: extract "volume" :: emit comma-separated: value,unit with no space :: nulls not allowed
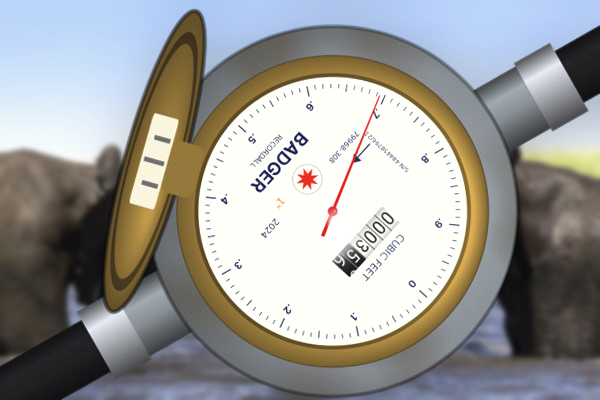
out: 355.69,ft³
